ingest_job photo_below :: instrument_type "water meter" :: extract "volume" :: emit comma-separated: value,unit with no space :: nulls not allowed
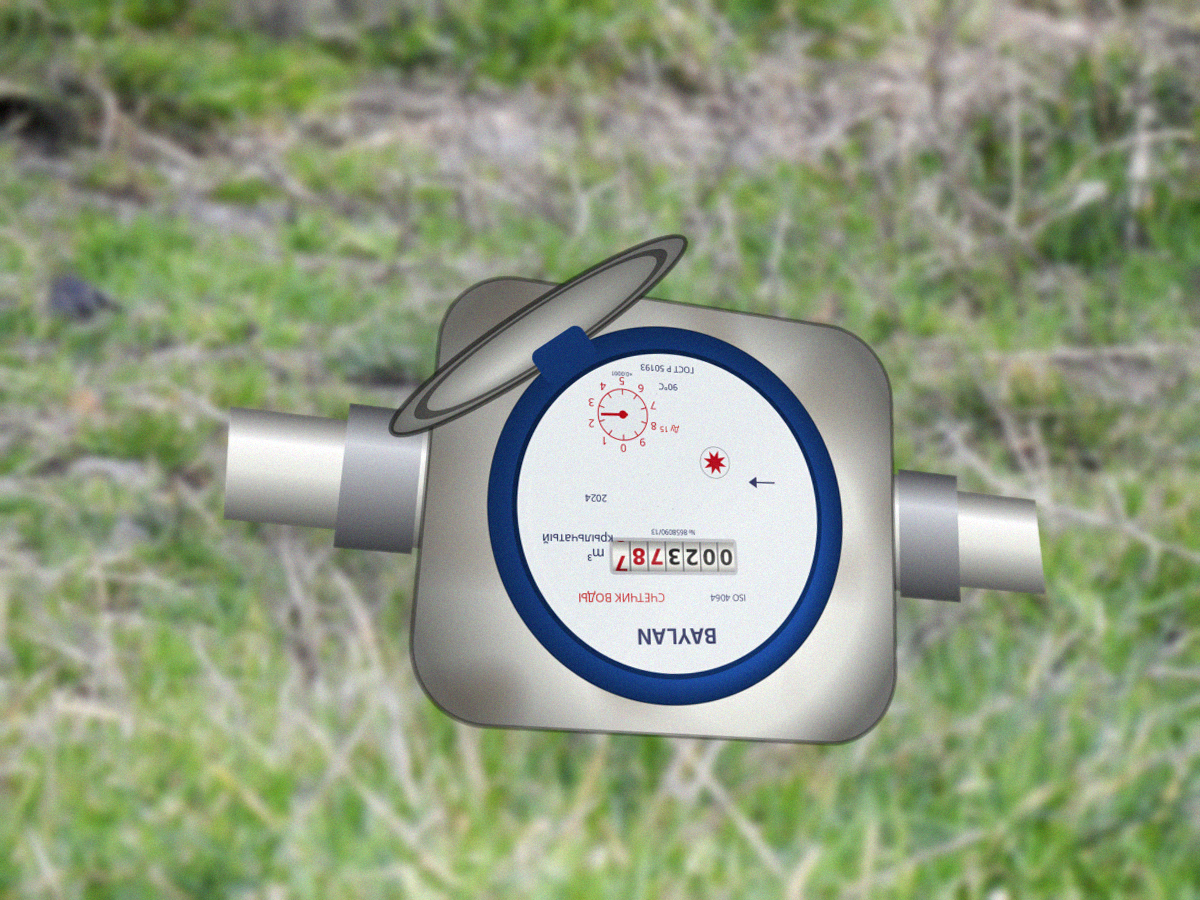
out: 23.7872,m³
